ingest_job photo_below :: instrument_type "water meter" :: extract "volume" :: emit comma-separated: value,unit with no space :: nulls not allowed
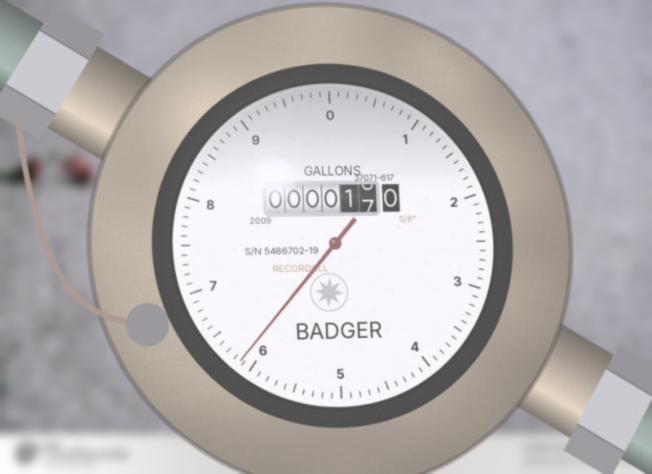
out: 166.1,gal
